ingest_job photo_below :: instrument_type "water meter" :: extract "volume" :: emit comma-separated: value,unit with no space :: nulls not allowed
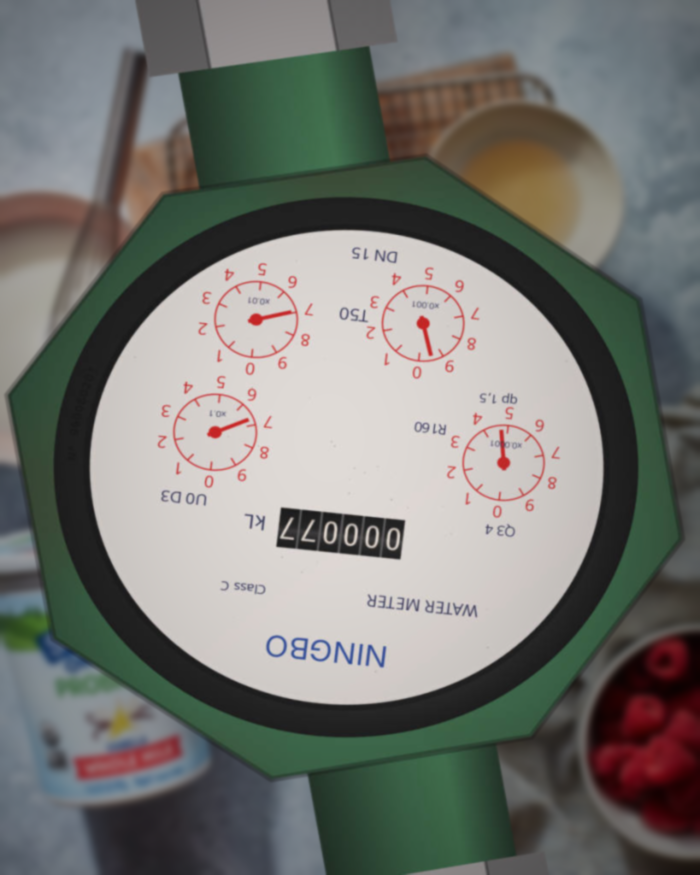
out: 77.6694,kL
